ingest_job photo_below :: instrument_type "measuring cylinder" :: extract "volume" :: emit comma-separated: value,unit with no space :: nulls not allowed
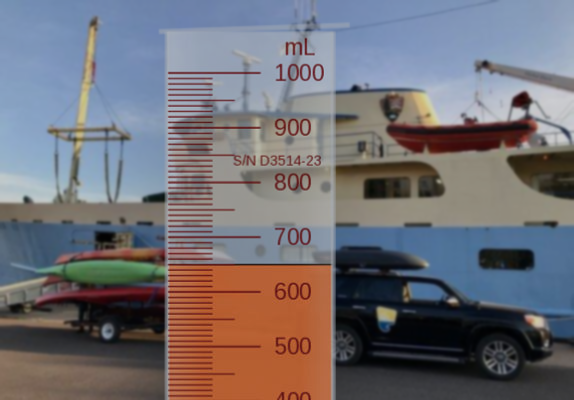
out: 650,mL
